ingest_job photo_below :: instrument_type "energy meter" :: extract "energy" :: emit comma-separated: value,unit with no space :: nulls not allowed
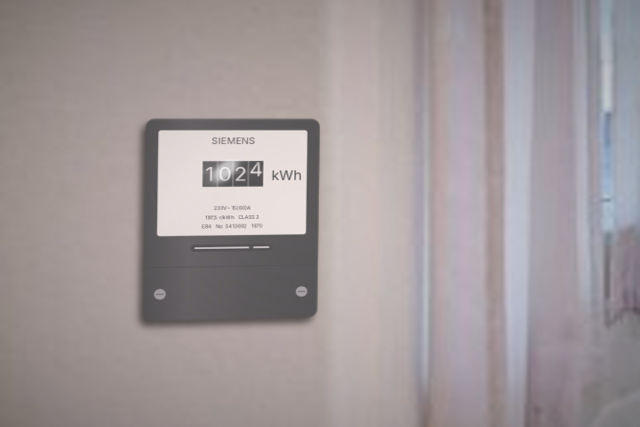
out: 1024,kWh
